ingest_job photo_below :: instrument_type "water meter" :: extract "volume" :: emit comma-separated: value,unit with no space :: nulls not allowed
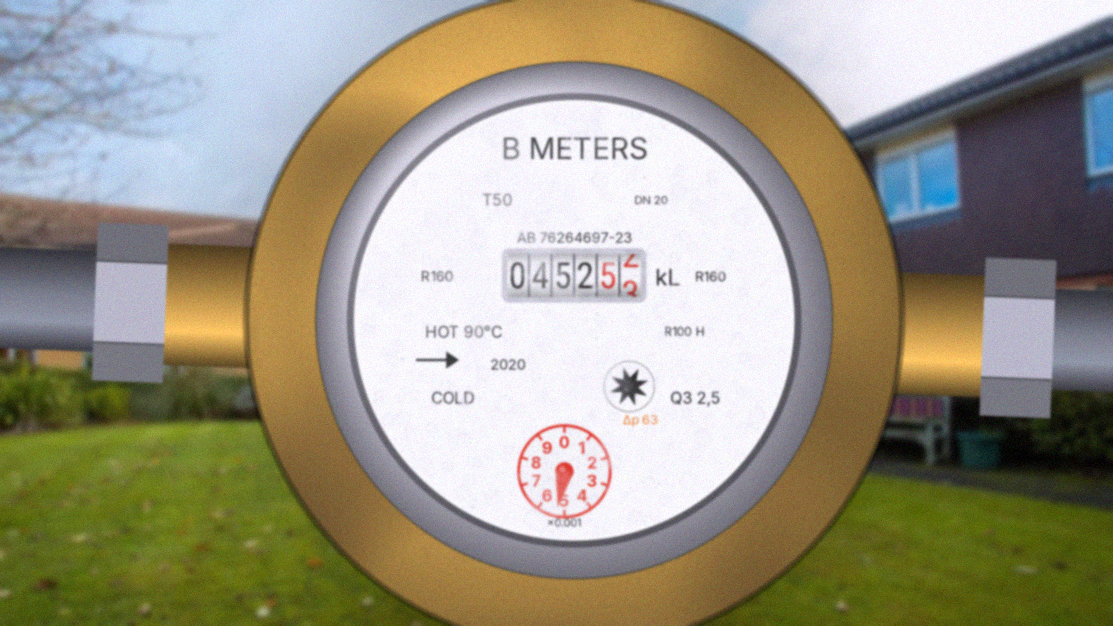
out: 452.525,kL
